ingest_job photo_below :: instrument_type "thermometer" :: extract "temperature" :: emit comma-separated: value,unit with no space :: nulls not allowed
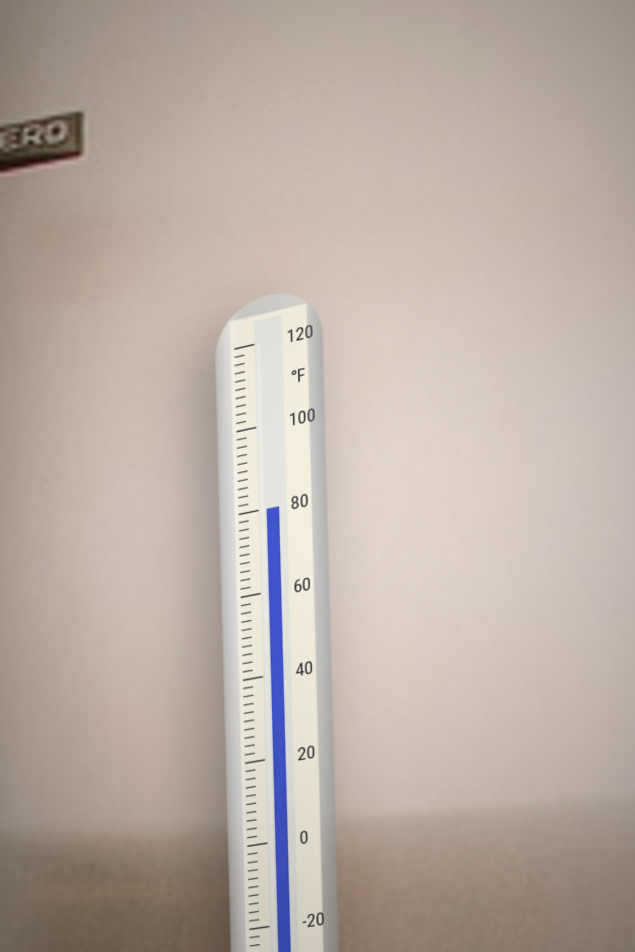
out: 80,°F
